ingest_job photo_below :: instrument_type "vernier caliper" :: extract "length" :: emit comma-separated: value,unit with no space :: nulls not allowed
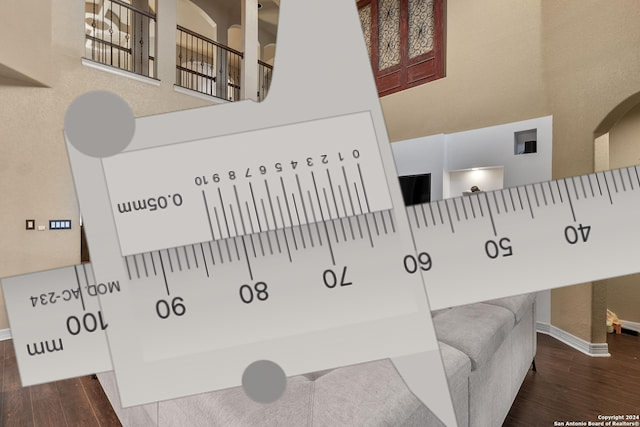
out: 64.4,mm
